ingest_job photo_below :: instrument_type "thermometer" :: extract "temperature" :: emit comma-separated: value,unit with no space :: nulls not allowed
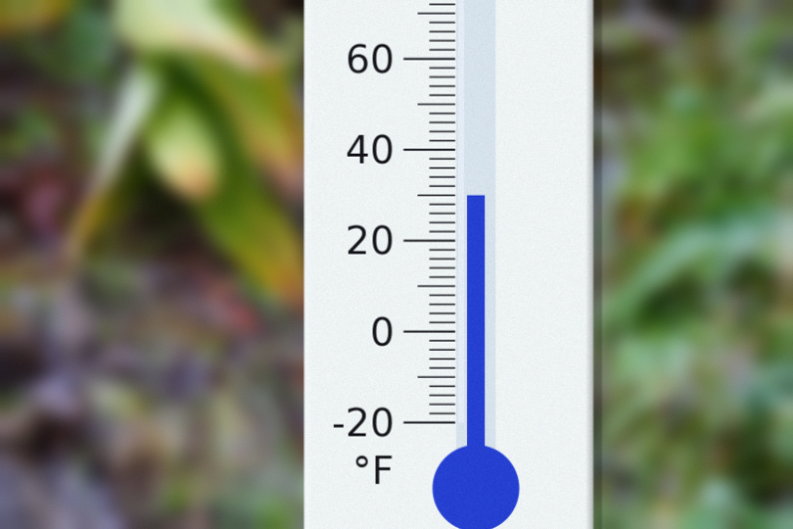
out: 30,°F
